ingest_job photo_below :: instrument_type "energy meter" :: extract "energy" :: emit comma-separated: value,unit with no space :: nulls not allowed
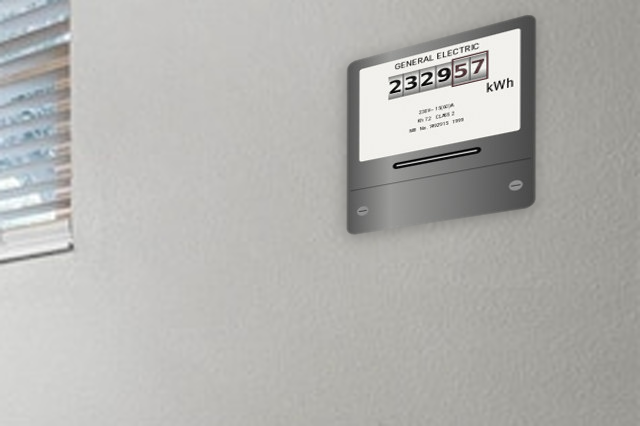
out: 2329.57,kWh
